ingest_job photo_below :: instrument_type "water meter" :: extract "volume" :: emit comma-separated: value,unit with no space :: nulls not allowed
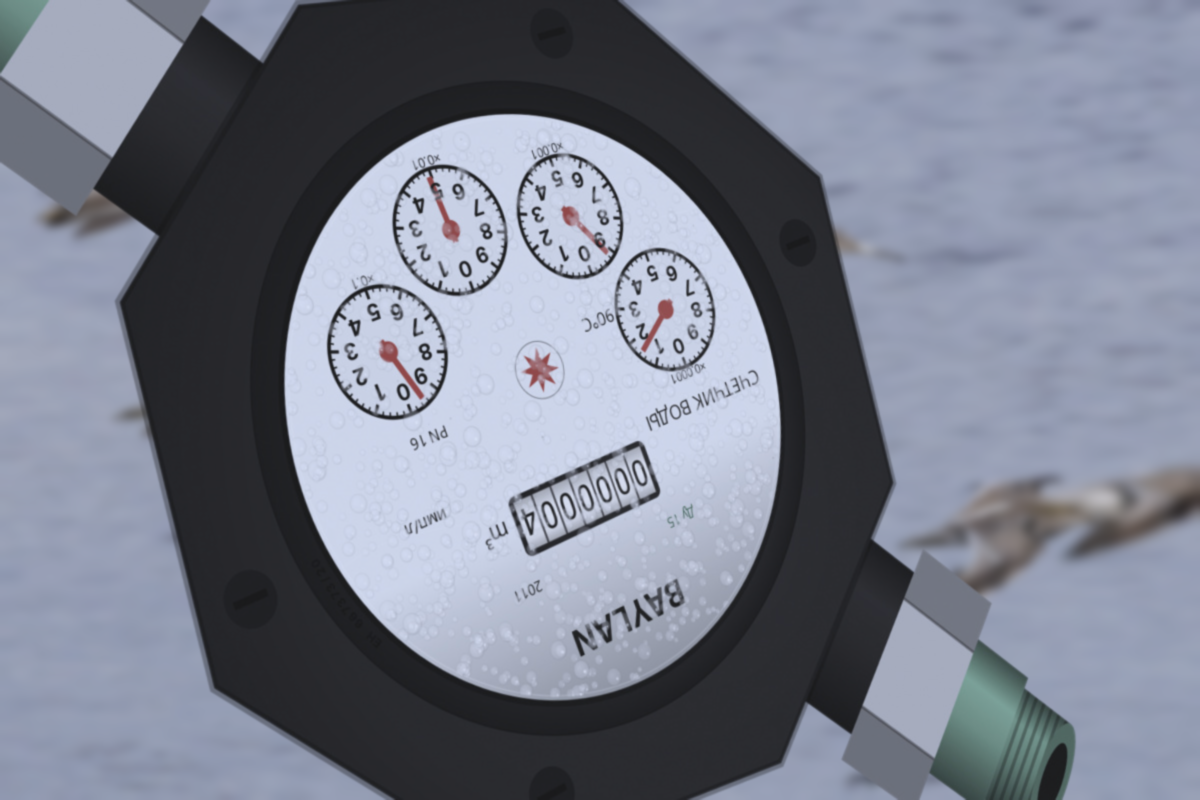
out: 3.9491,m³
